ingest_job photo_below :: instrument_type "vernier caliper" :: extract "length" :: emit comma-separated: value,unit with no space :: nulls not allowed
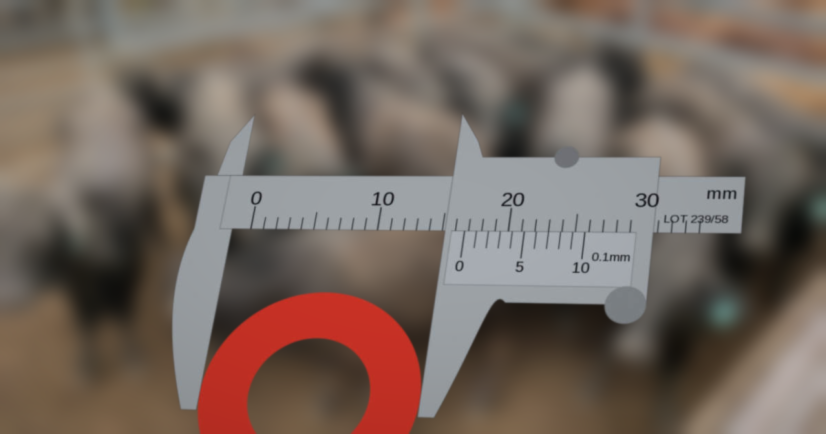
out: 16.7,mm
